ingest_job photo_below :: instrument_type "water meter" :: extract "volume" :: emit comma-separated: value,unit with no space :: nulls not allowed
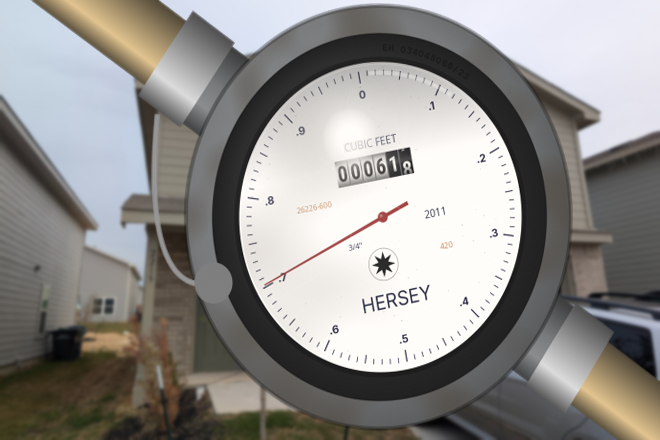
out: 617.70,ft³
